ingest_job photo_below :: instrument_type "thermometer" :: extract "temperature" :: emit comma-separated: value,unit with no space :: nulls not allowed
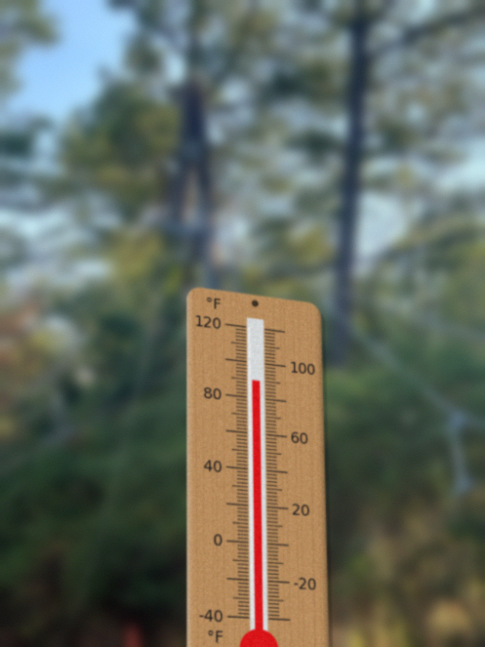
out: 90,°F
